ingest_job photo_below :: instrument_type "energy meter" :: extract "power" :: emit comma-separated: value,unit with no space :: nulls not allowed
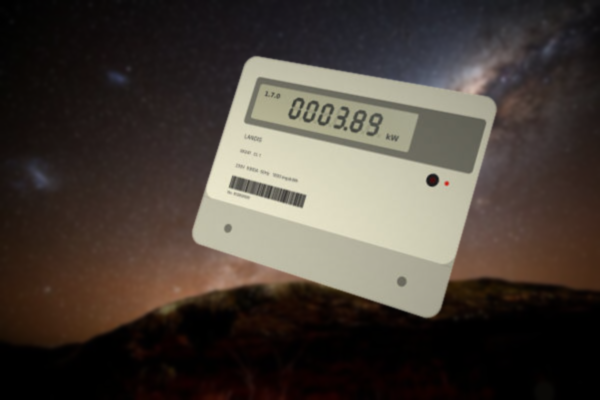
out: 3.89,kW
